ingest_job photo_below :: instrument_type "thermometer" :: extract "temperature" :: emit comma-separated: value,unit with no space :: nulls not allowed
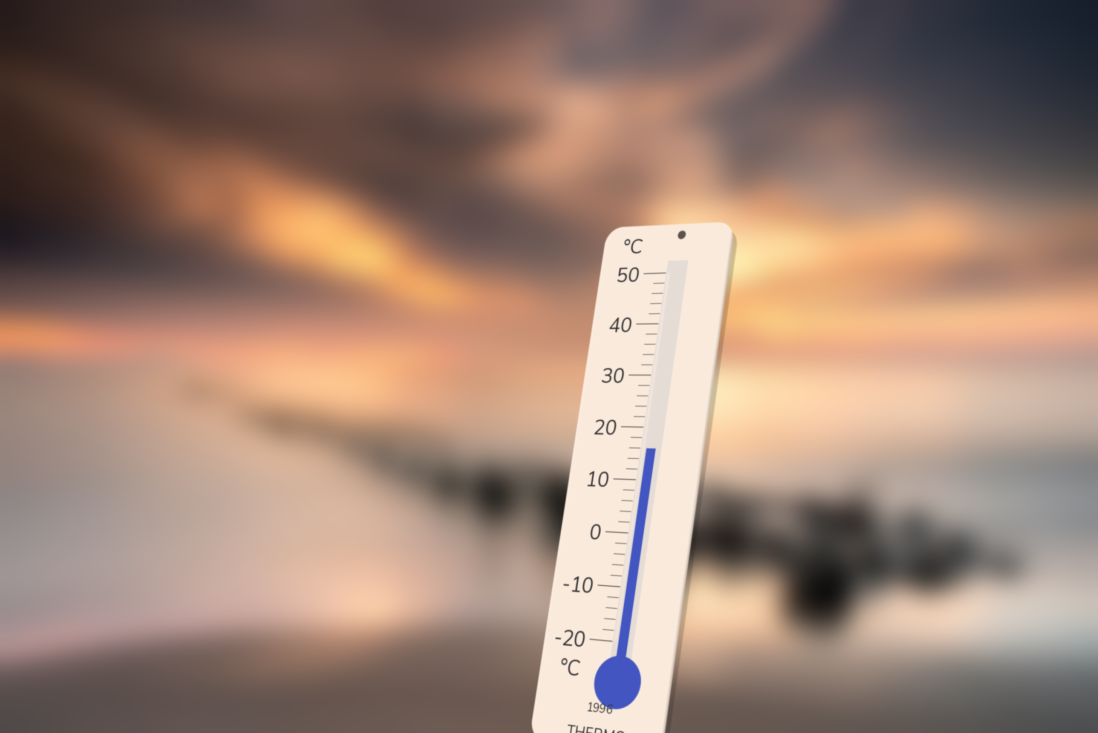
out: 16,°C
